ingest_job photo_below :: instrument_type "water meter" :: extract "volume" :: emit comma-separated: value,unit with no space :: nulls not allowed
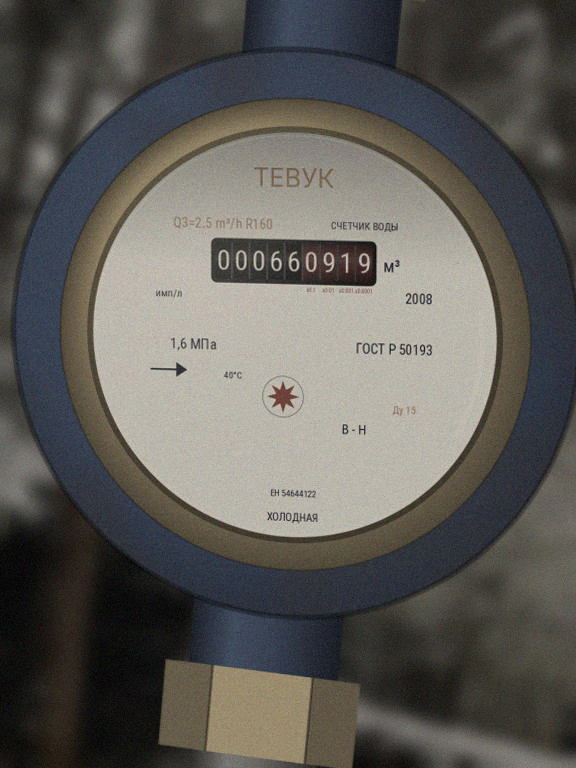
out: 66.0919,m³
